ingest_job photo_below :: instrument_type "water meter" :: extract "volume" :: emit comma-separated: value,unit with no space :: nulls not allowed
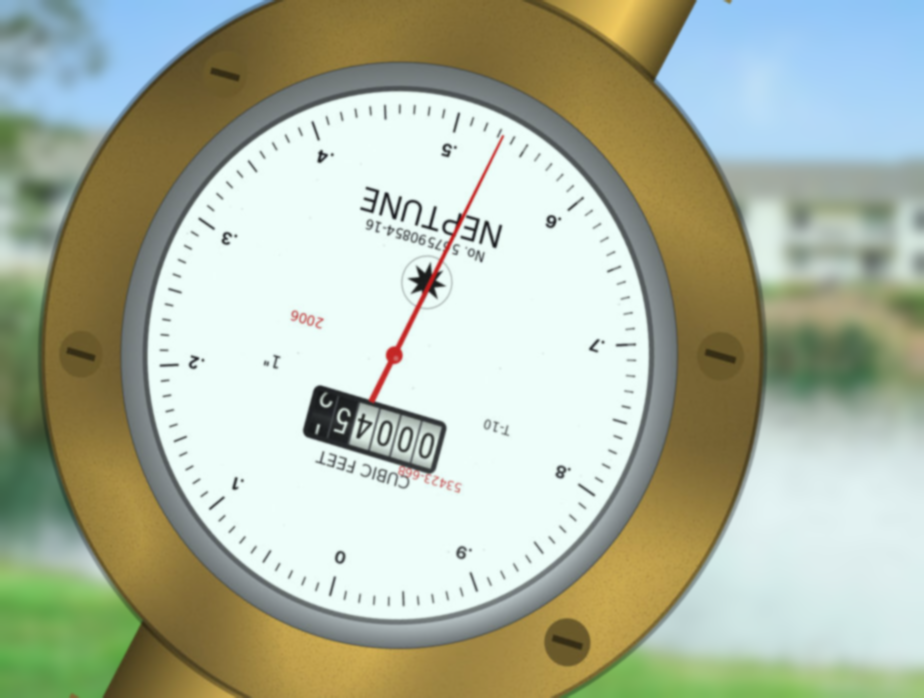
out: 451.53,ft³
